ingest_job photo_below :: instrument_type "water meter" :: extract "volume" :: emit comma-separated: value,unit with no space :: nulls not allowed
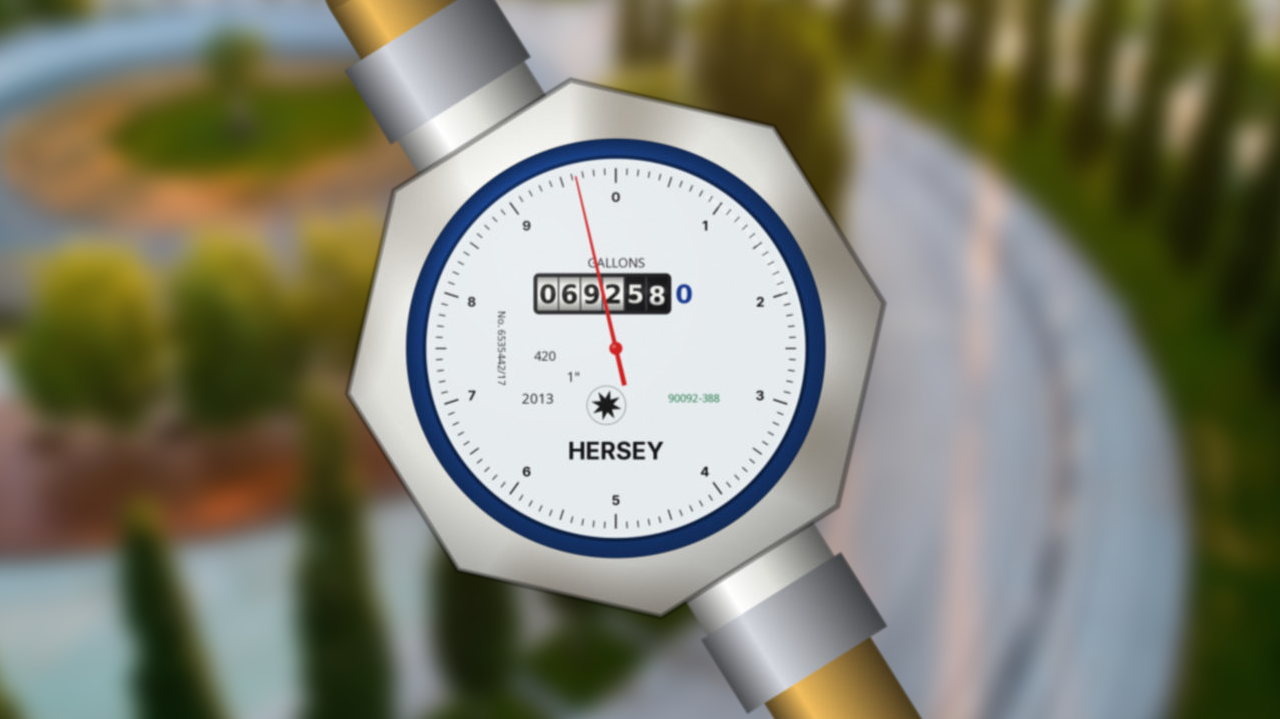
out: 692579.6,gal
